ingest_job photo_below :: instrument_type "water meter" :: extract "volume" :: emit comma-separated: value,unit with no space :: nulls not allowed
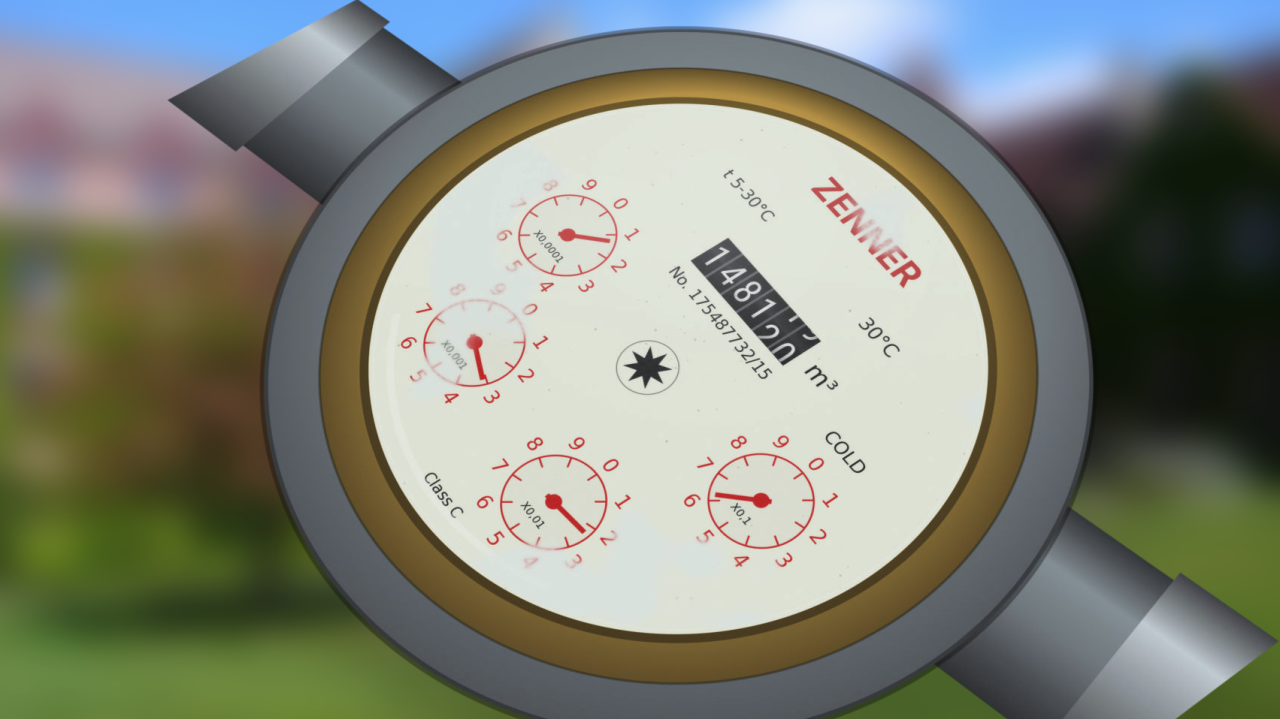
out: 148119.6231,m³
